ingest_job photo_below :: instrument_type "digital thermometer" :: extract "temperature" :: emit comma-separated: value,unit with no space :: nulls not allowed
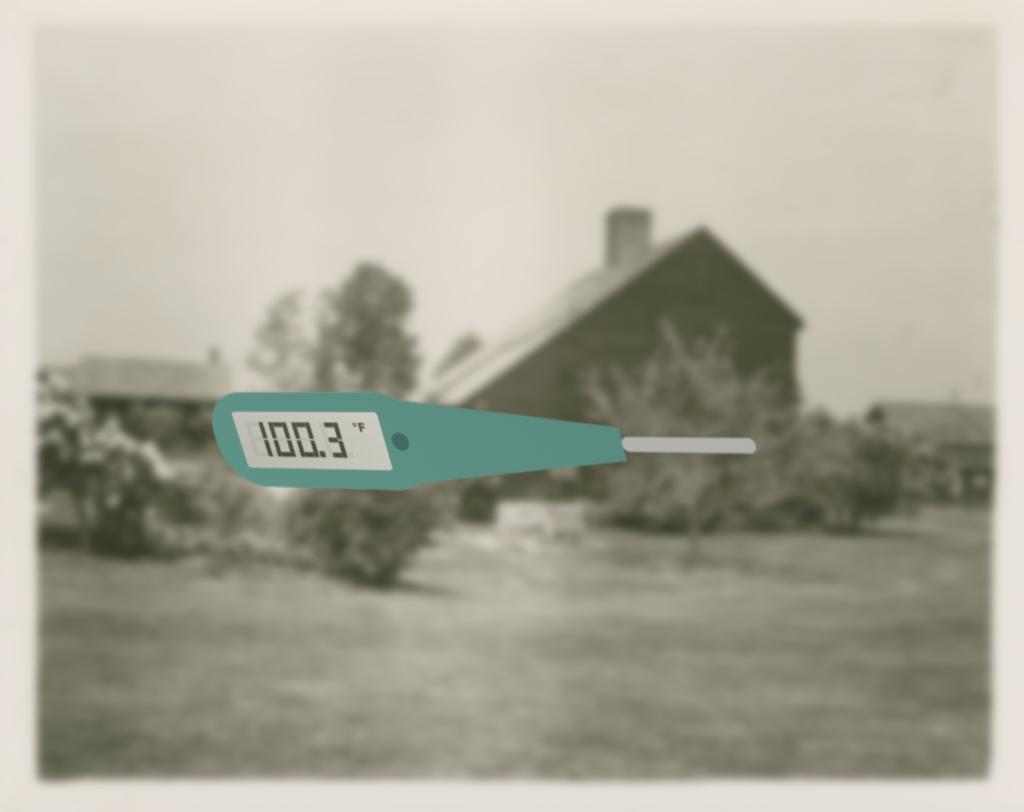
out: 100.3,°F
